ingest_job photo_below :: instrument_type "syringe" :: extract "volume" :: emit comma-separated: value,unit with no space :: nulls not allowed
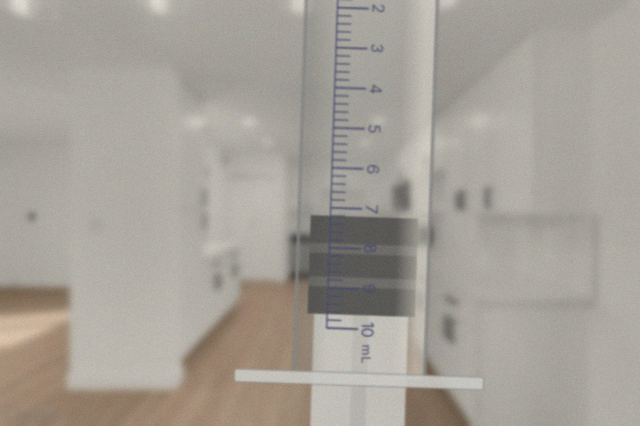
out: 7.2,mL
